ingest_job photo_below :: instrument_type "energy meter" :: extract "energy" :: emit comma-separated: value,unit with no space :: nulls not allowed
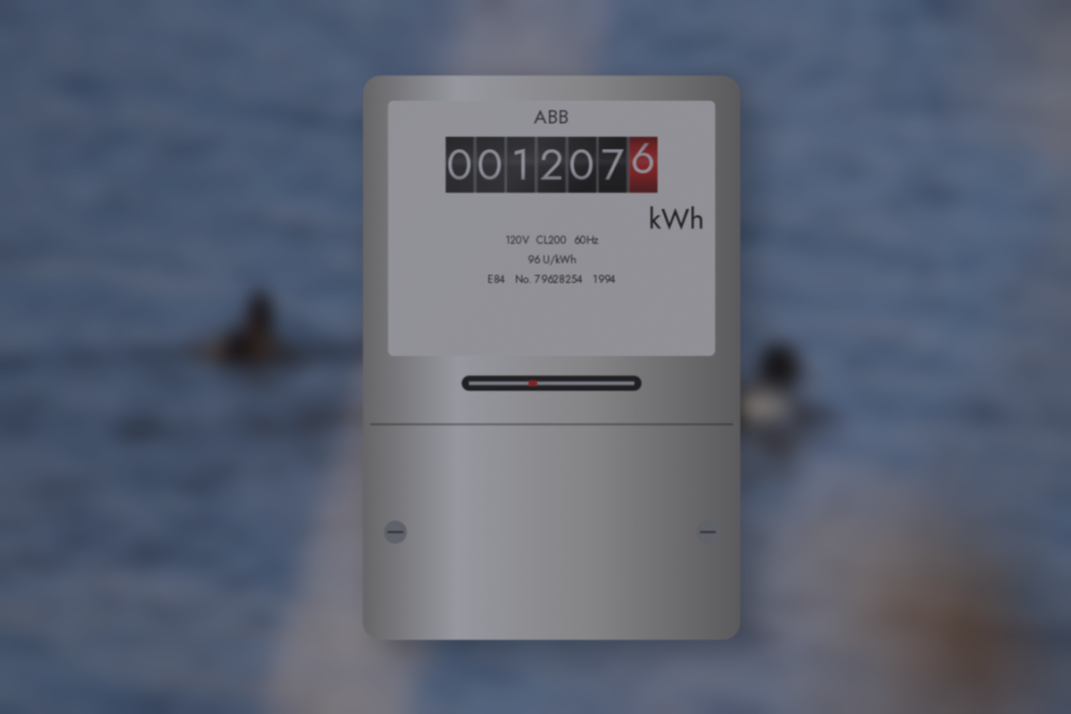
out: 1207.6,kWh
